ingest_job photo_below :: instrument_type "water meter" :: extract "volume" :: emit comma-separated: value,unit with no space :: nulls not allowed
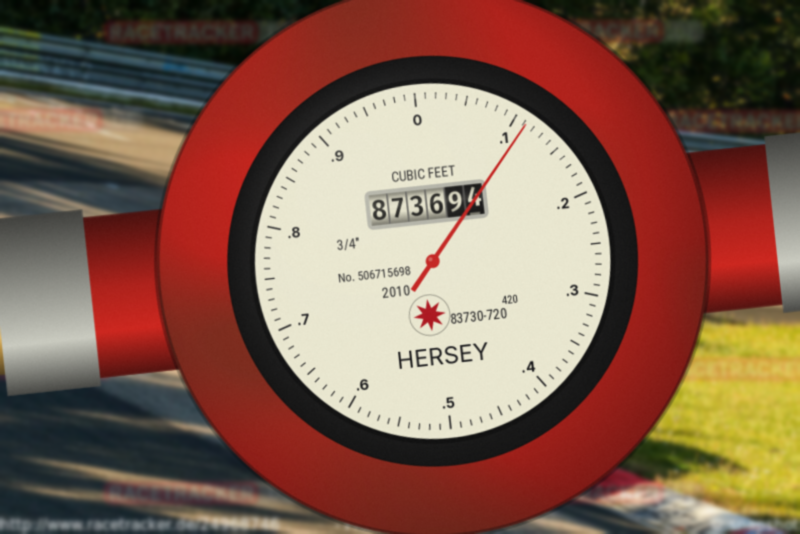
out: 873694.11,ft³
